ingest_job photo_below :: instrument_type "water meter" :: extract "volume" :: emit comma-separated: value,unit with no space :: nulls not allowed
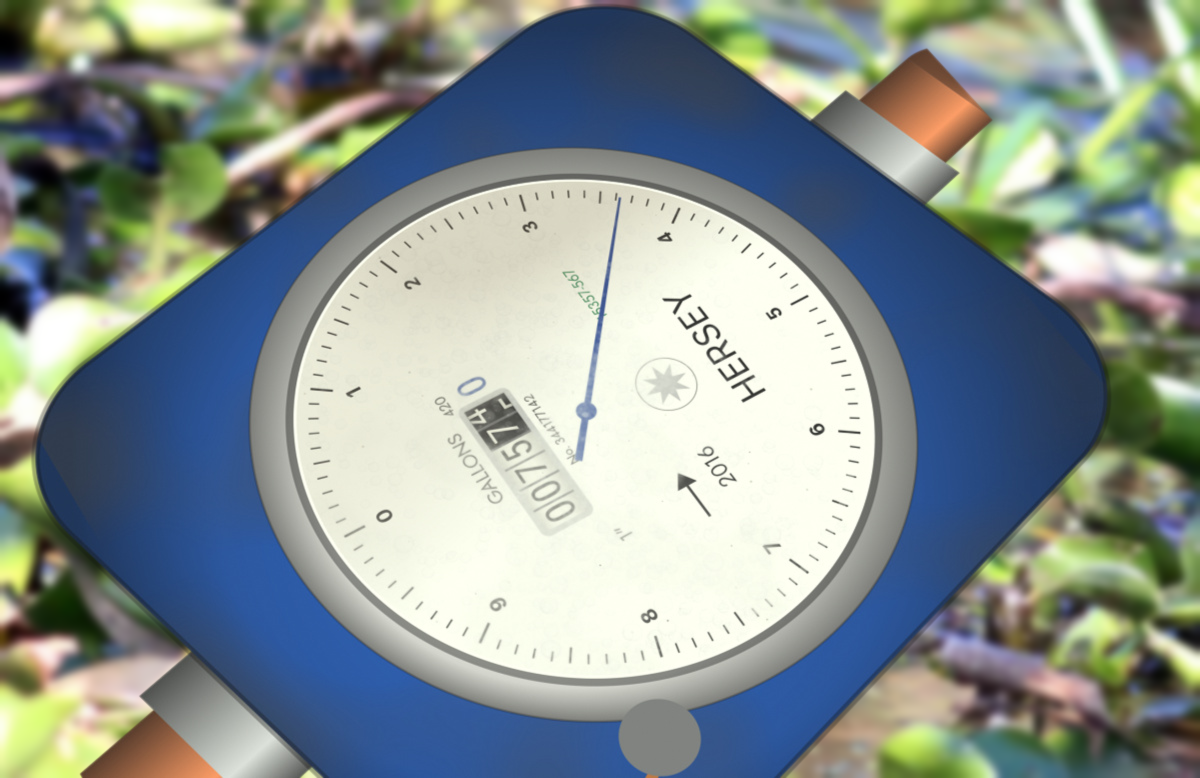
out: 75743.6,gal
